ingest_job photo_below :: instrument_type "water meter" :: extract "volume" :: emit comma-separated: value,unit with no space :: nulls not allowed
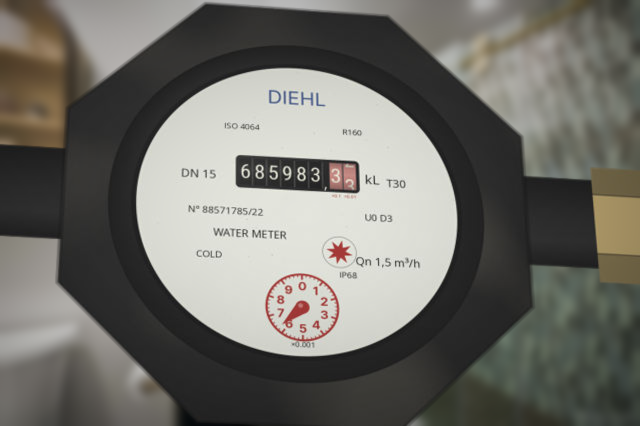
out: 685983.326,kL
